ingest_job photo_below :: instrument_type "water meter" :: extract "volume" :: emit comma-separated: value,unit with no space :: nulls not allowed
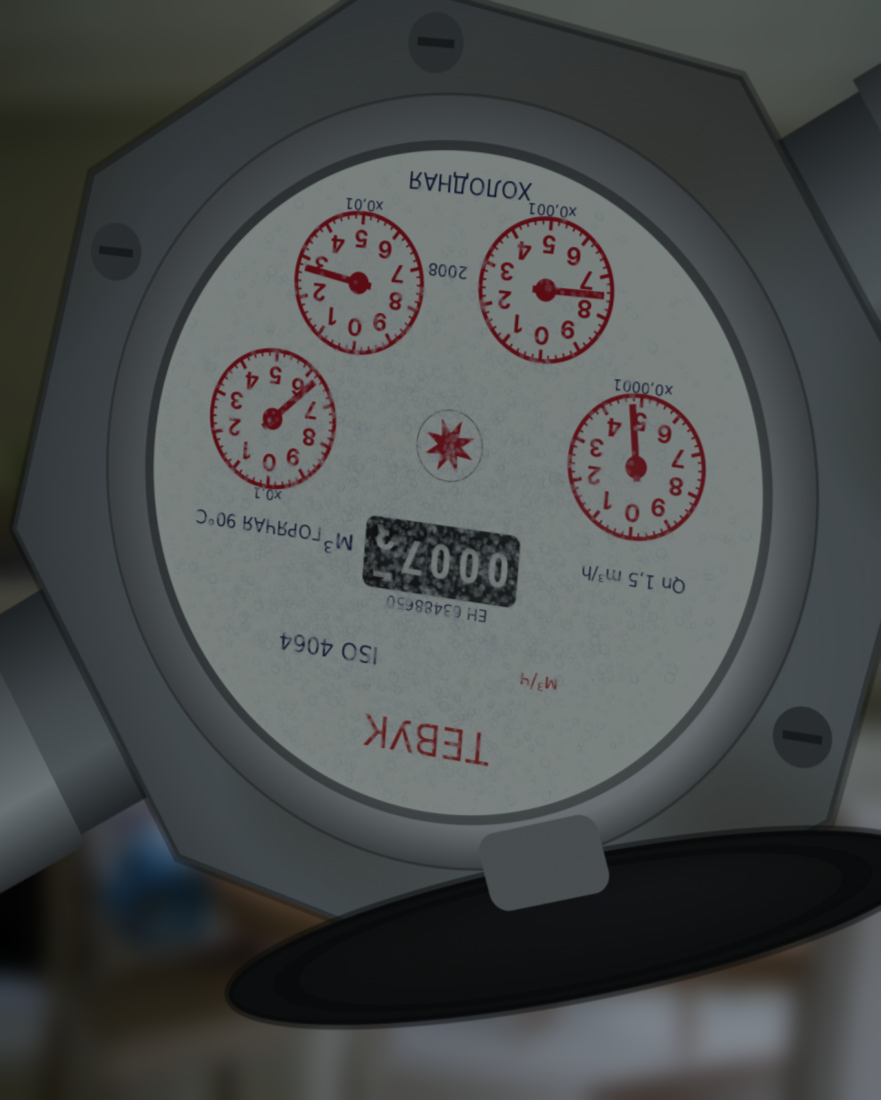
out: 72.6274,m³
